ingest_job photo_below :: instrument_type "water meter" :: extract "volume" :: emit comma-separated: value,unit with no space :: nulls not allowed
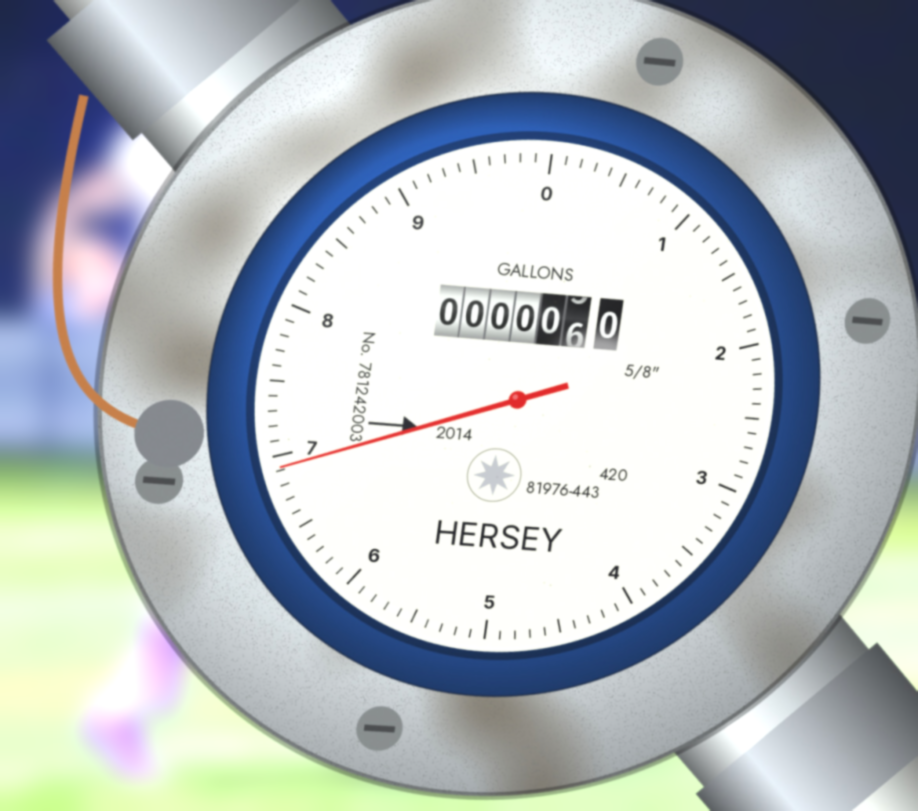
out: 56.9,gal
